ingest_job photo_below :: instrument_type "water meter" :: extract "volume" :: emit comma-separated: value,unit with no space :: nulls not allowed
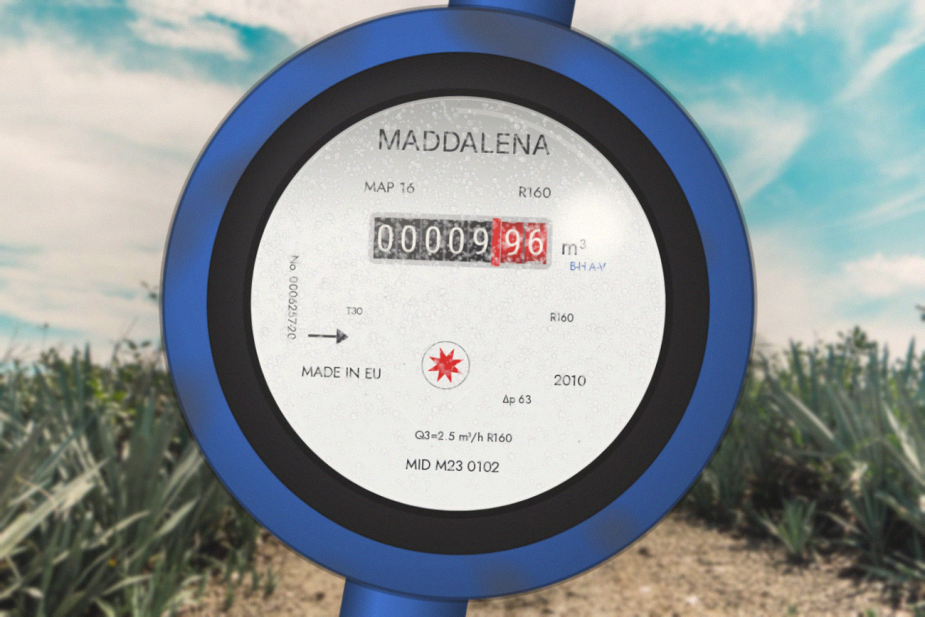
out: 9.96,m³
